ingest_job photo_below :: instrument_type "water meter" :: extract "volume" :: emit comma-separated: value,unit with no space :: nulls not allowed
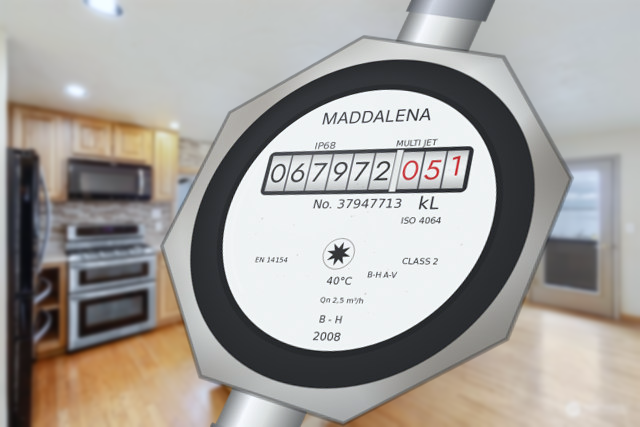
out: 67972.051,kL
